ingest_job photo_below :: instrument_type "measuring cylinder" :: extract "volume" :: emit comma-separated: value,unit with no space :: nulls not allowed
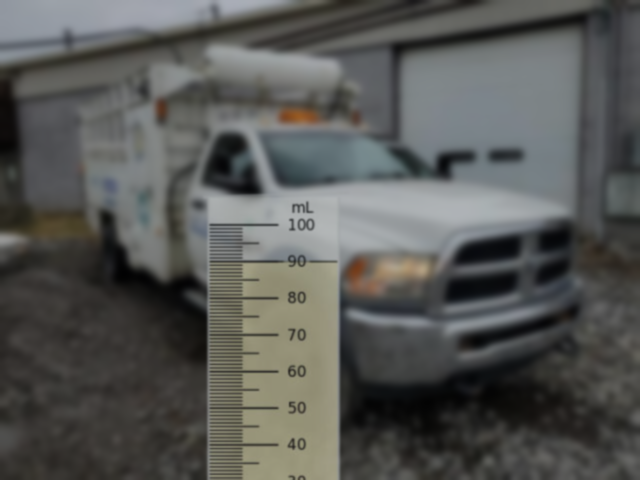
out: 90,mL
